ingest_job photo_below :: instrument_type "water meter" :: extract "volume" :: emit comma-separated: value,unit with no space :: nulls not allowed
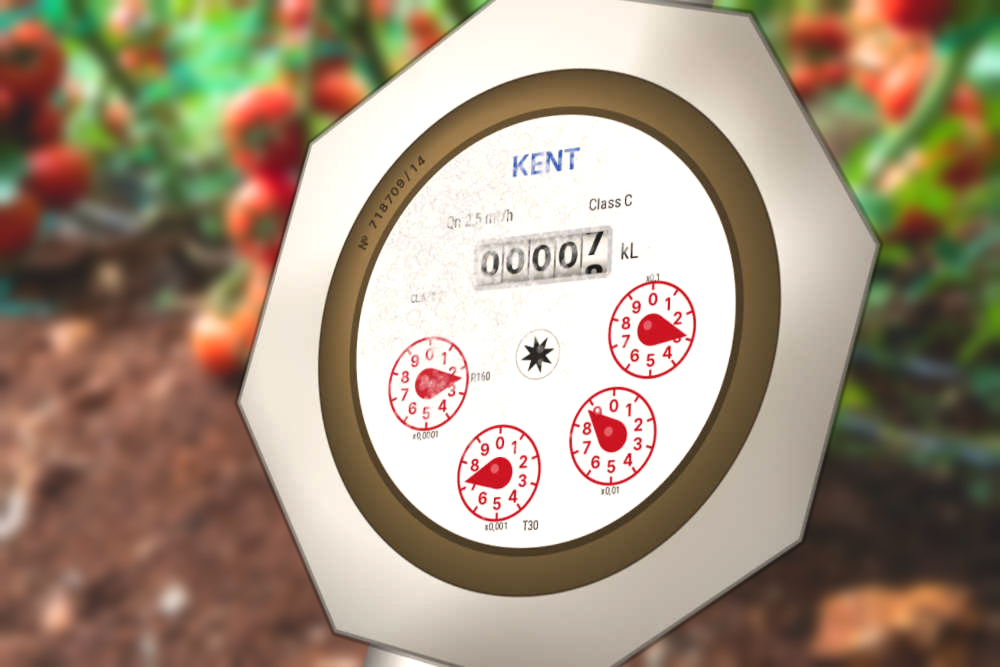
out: 7.2872,kL
